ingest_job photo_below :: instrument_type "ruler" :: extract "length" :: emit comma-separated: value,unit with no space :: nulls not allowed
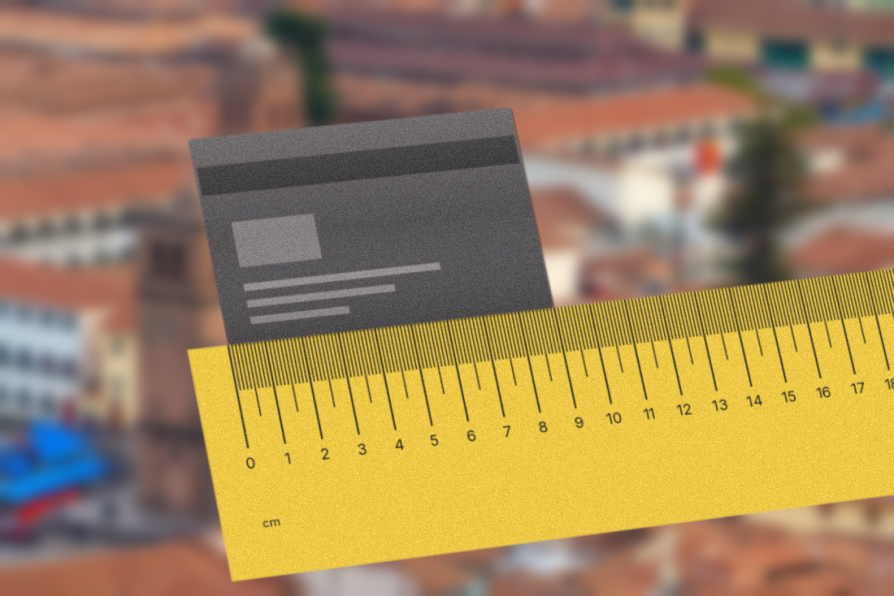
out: 9,cm
